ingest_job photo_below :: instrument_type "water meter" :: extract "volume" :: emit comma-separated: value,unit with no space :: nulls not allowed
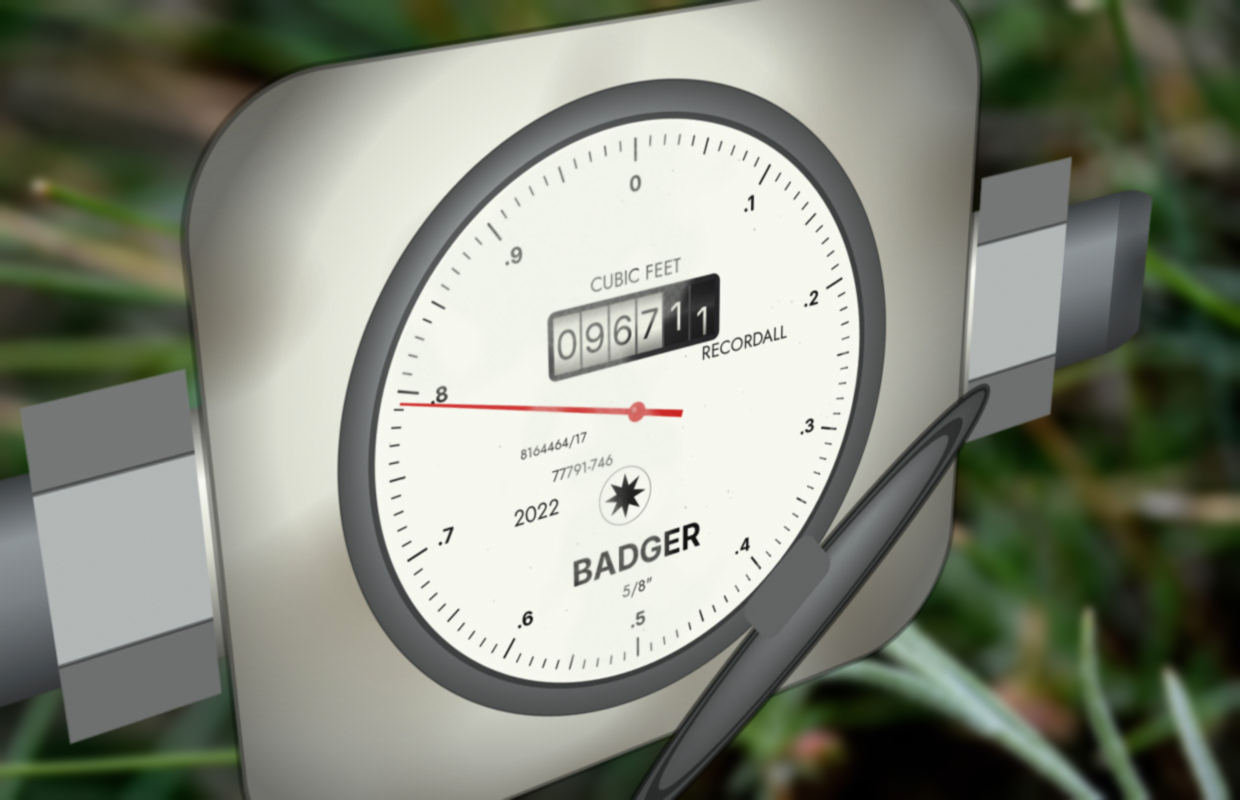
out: 96710.79,ft³
